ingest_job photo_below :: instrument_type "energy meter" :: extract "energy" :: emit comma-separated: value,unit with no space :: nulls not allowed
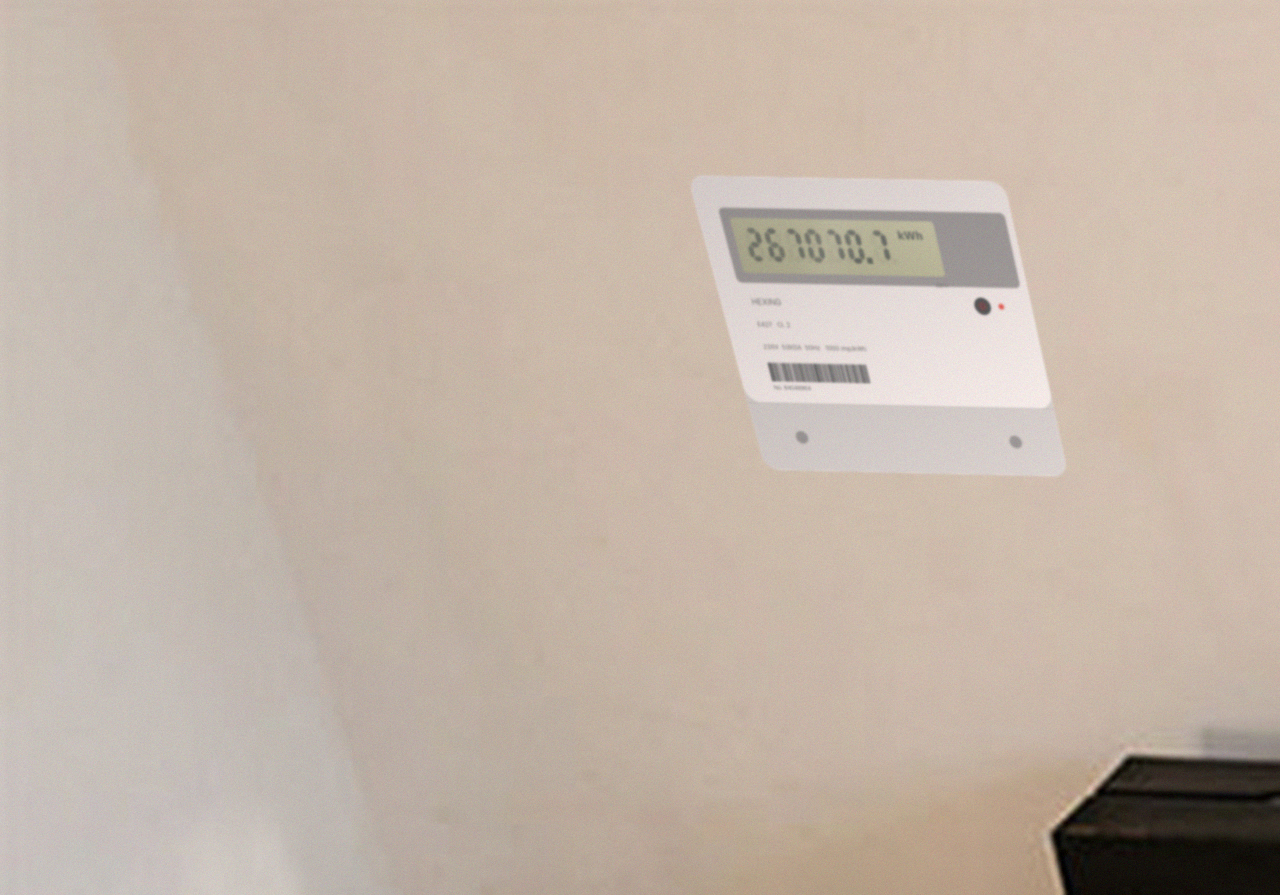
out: 267070.7,kWh
